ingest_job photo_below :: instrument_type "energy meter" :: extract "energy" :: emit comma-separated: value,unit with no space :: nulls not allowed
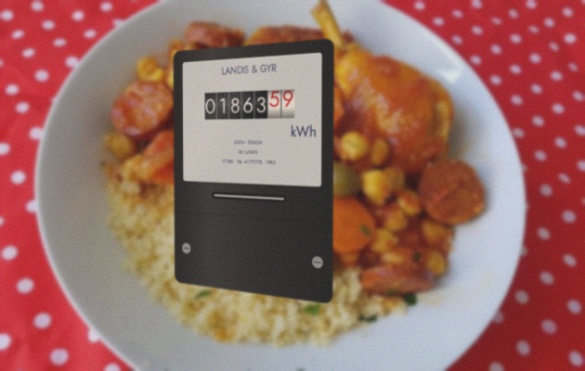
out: 1863.59,kWh
